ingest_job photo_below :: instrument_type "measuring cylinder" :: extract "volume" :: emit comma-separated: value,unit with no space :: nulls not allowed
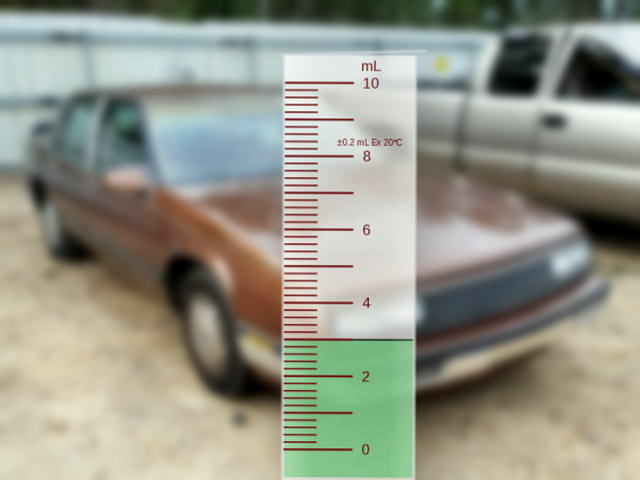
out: 3,mL
